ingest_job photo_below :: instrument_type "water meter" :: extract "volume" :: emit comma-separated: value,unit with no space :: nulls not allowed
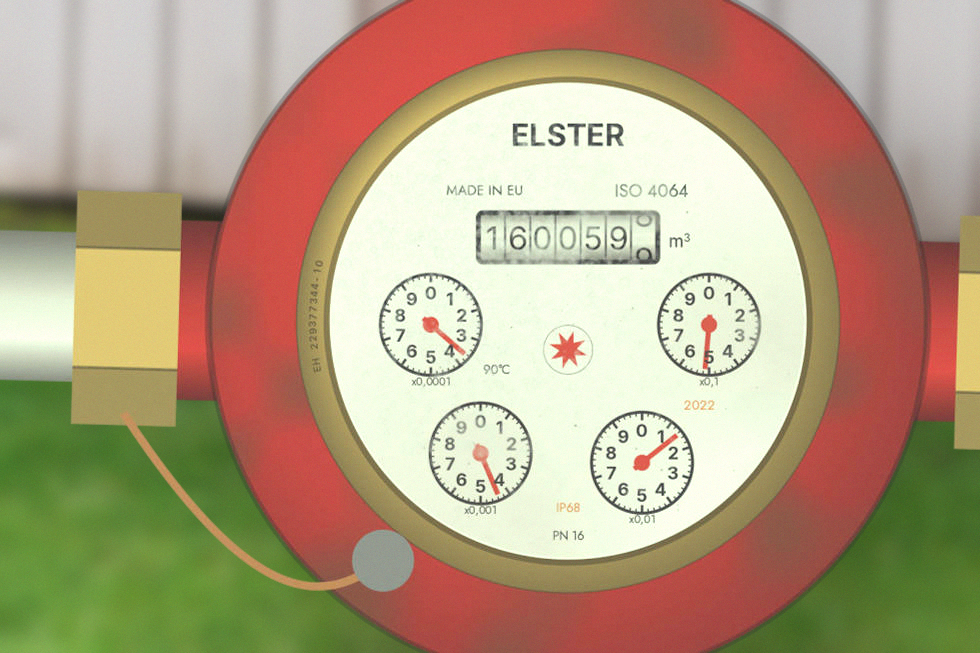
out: 1600598.5143,m³
